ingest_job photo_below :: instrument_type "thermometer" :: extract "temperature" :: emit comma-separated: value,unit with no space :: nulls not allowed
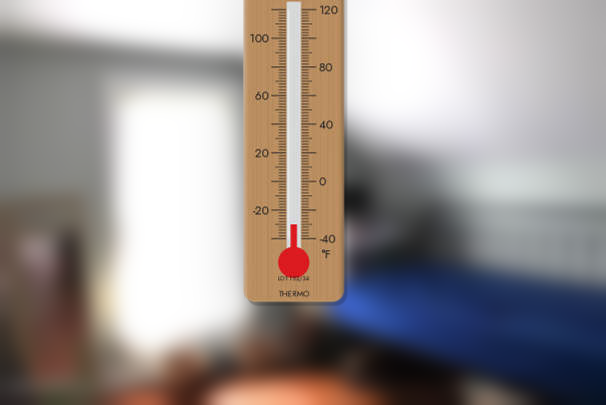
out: -30,°F
